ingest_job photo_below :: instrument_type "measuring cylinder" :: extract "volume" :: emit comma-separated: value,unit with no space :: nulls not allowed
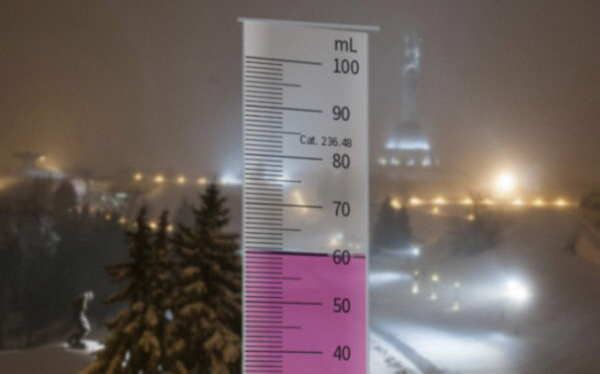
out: 60,mL
